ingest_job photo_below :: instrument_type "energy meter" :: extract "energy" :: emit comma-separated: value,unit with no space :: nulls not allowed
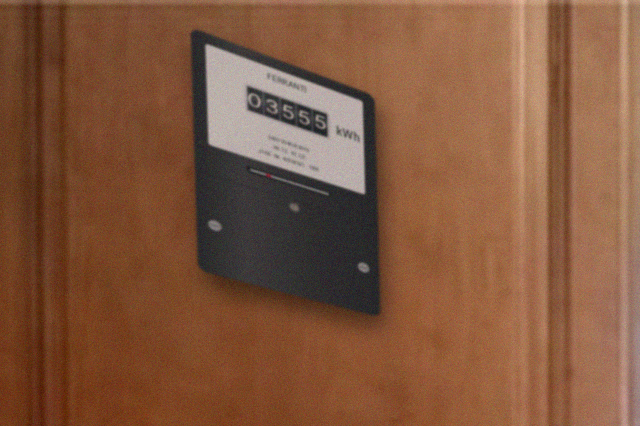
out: 3555,kWh
